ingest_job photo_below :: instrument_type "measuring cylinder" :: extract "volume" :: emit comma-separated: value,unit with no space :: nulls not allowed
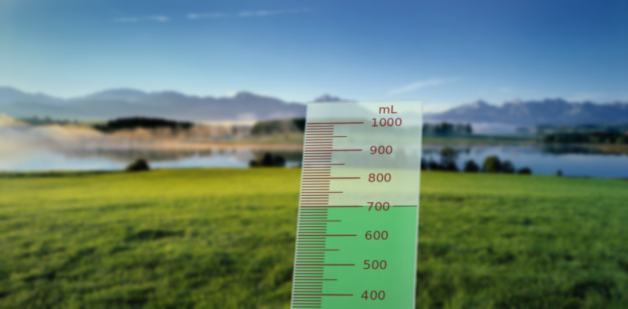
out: 700,mL
